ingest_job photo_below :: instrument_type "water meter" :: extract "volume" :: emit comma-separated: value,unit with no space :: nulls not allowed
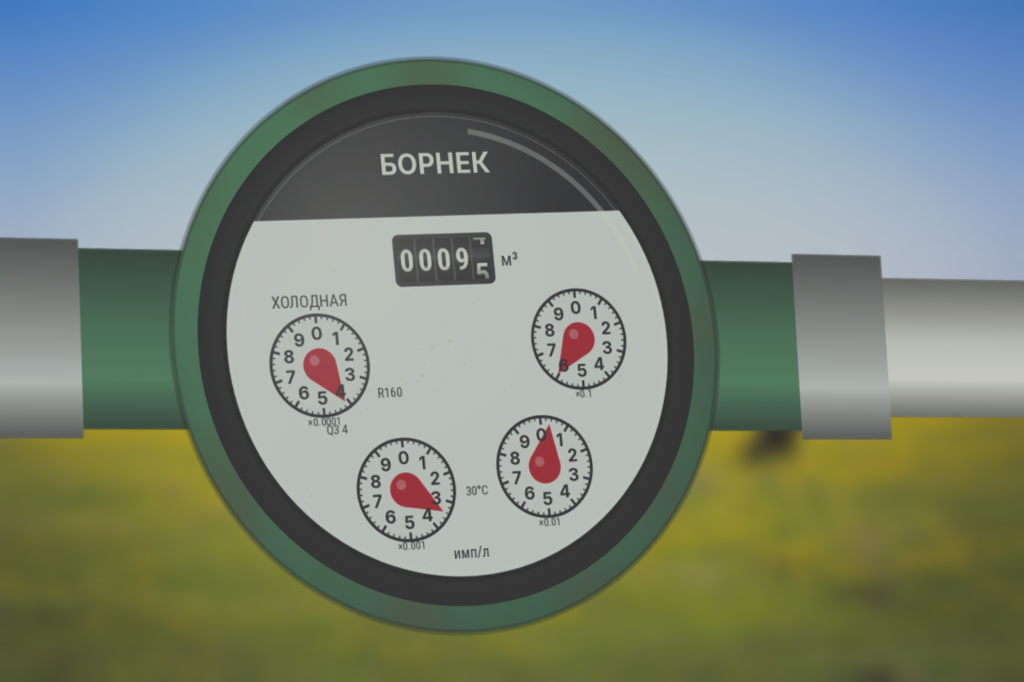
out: 94.6034,m³
